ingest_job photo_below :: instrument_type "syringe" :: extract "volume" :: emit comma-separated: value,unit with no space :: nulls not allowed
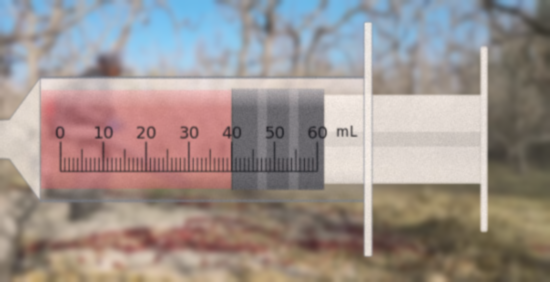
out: 40,mL
